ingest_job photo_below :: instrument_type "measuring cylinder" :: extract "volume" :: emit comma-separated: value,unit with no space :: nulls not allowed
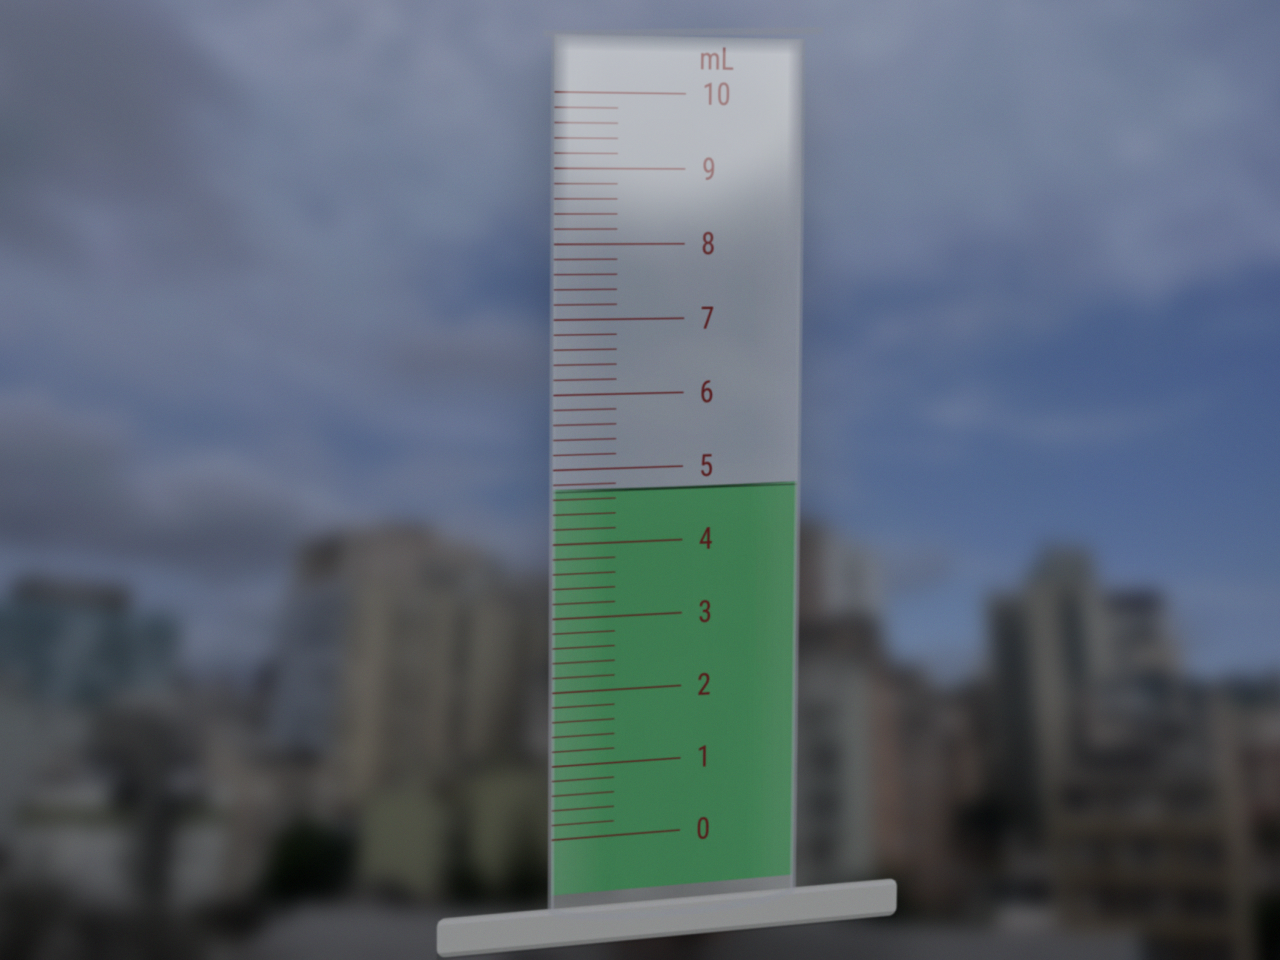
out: 4.7,mL
